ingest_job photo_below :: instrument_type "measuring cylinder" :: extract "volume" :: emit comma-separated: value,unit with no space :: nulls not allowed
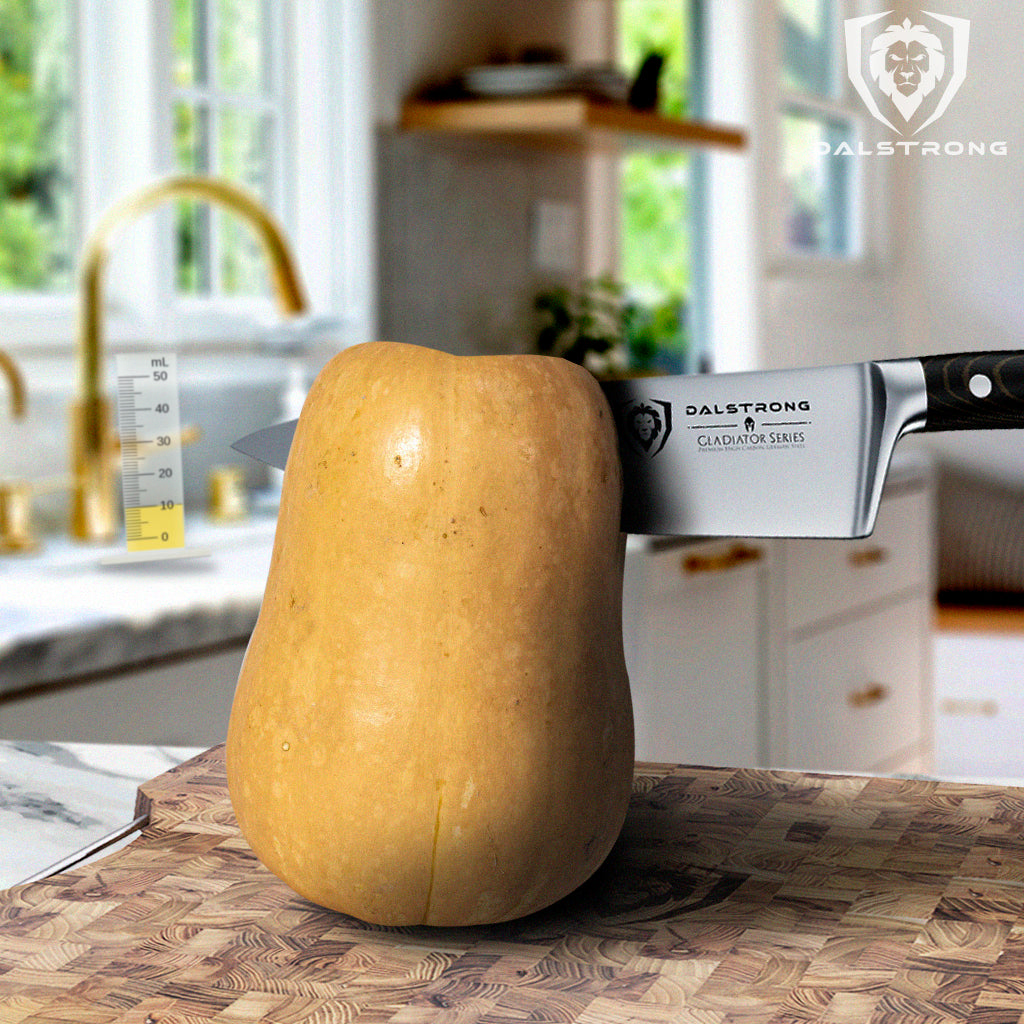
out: 10,mL
